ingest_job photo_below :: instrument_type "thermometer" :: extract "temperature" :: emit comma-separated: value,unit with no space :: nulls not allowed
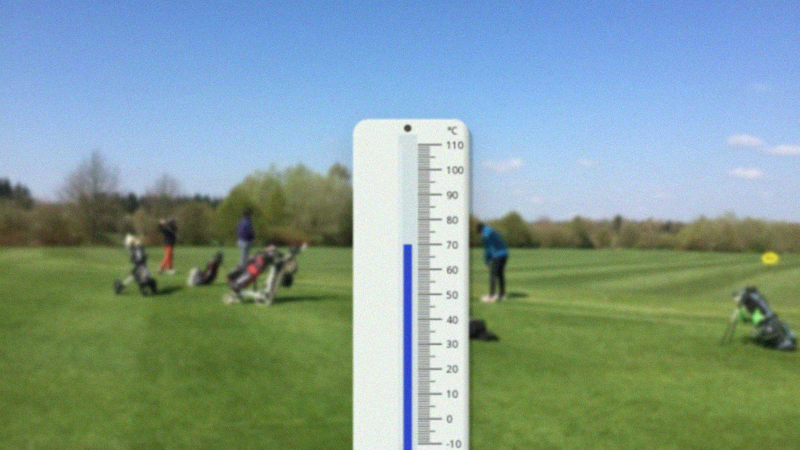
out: 70,°C
